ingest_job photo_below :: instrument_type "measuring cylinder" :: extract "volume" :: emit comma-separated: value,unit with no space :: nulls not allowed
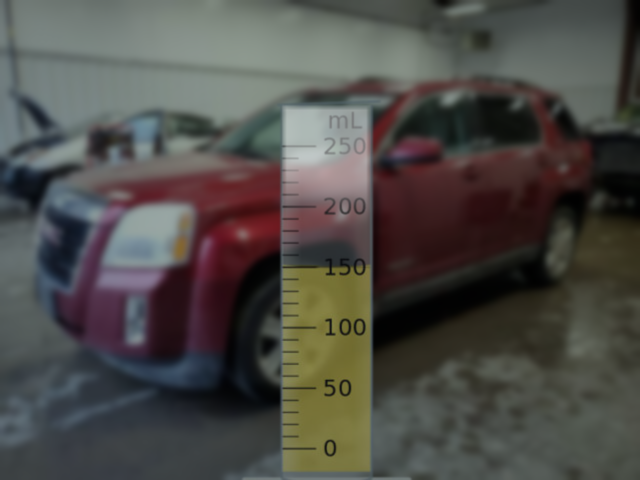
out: 150,mL
